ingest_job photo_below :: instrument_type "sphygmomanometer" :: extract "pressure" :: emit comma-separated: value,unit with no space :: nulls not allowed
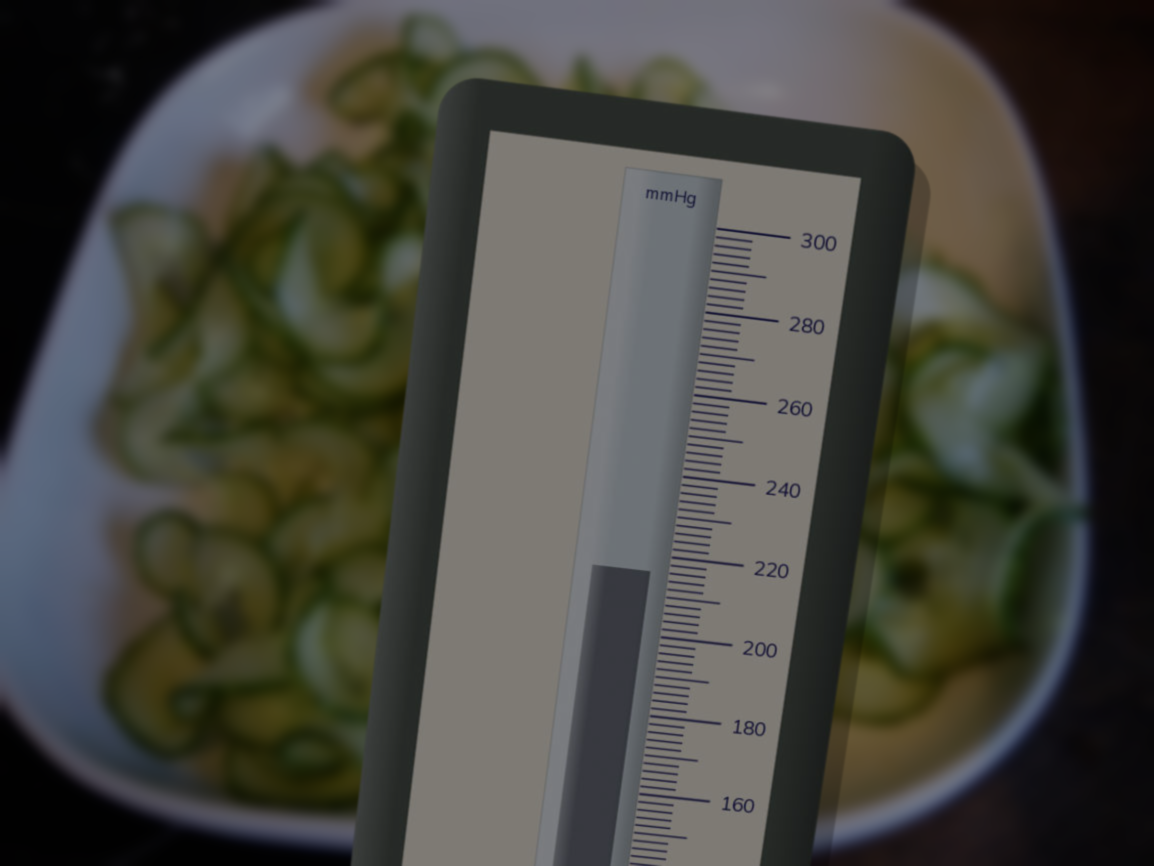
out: 216,mmHg
